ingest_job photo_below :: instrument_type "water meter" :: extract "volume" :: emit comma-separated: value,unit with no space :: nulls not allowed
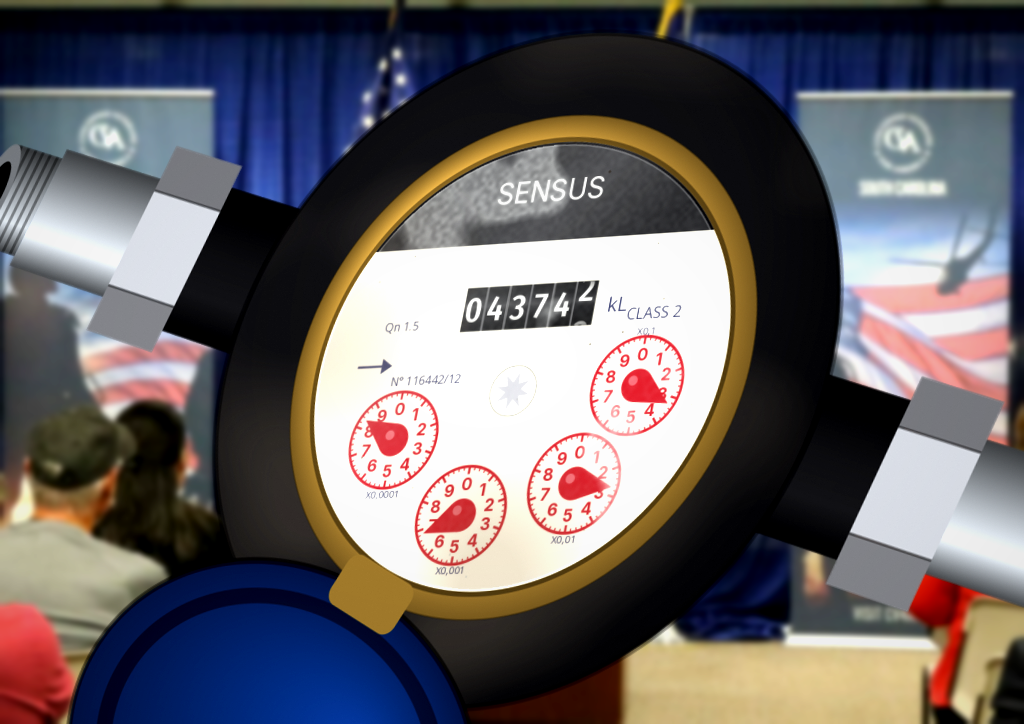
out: 43742.3268,kL
